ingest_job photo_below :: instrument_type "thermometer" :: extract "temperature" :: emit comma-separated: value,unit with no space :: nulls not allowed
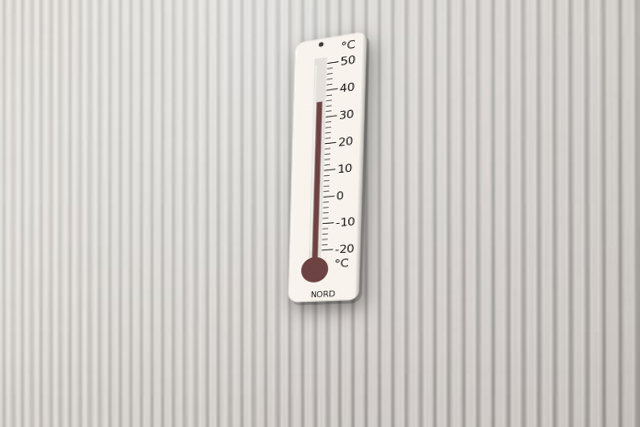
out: 36,°C
